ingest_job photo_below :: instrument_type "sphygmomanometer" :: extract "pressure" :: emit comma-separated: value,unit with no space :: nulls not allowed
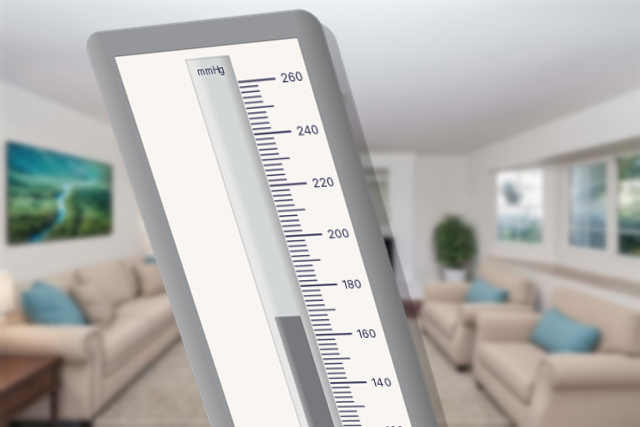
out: 168,mmHg
